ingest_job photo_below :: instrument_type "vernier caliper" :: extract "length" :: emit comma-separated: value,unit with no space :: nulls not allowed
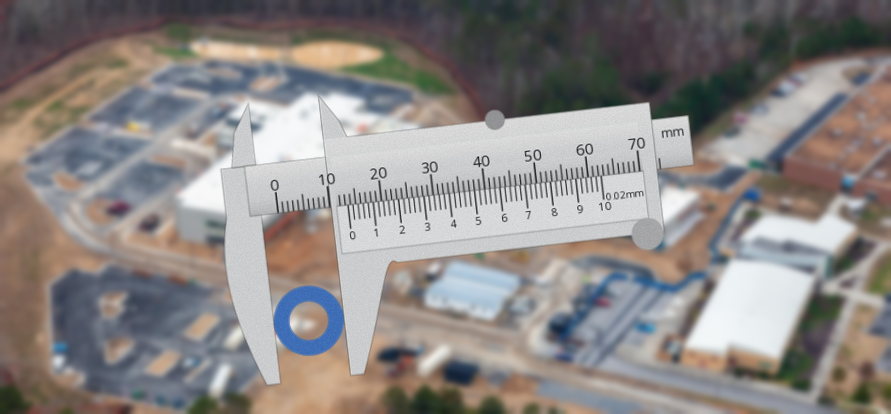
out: 13.5,mm
